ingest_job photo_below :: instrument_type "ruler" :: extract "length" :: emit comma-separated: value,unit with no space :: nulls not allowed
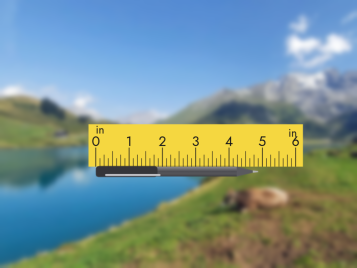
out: 4.875,in
